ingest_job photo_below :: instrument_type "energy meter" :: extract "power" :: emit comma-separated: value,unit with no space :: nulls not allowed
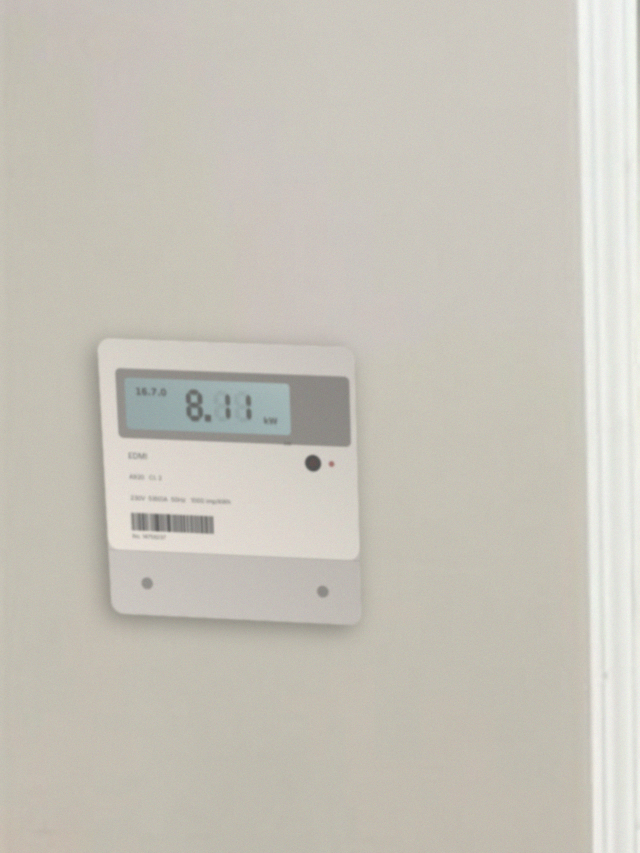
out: 8.11,kW
